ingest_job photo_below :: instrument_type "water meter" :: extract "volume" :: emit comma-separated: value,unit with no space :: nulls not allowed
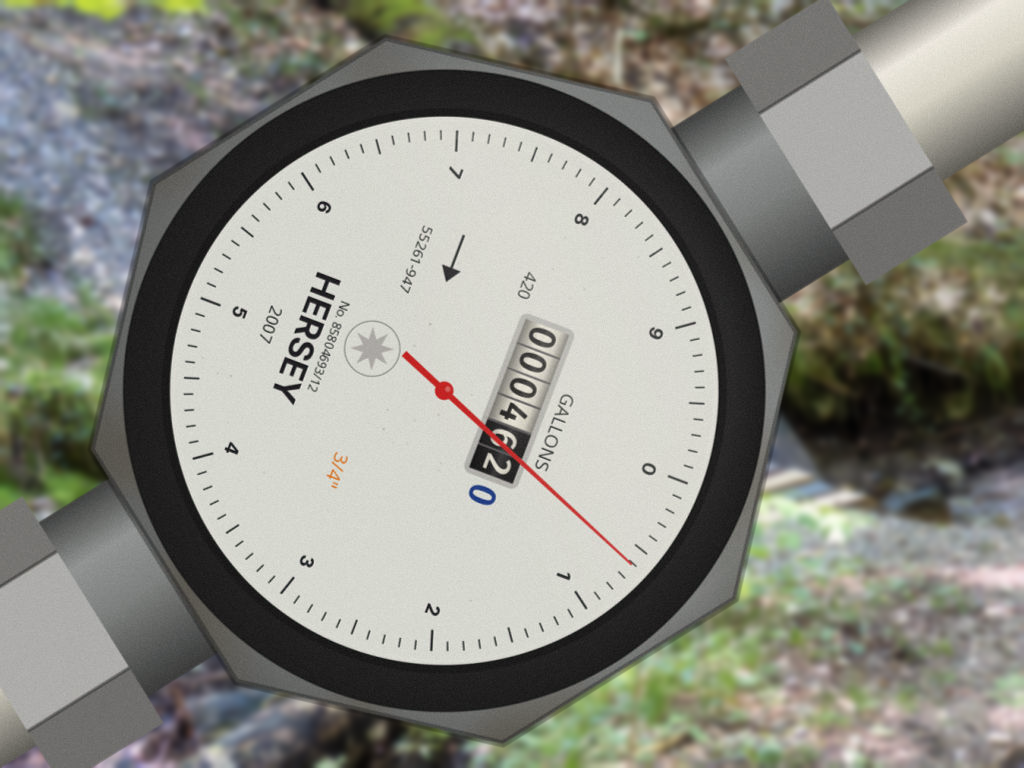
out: 4620.6,gal
